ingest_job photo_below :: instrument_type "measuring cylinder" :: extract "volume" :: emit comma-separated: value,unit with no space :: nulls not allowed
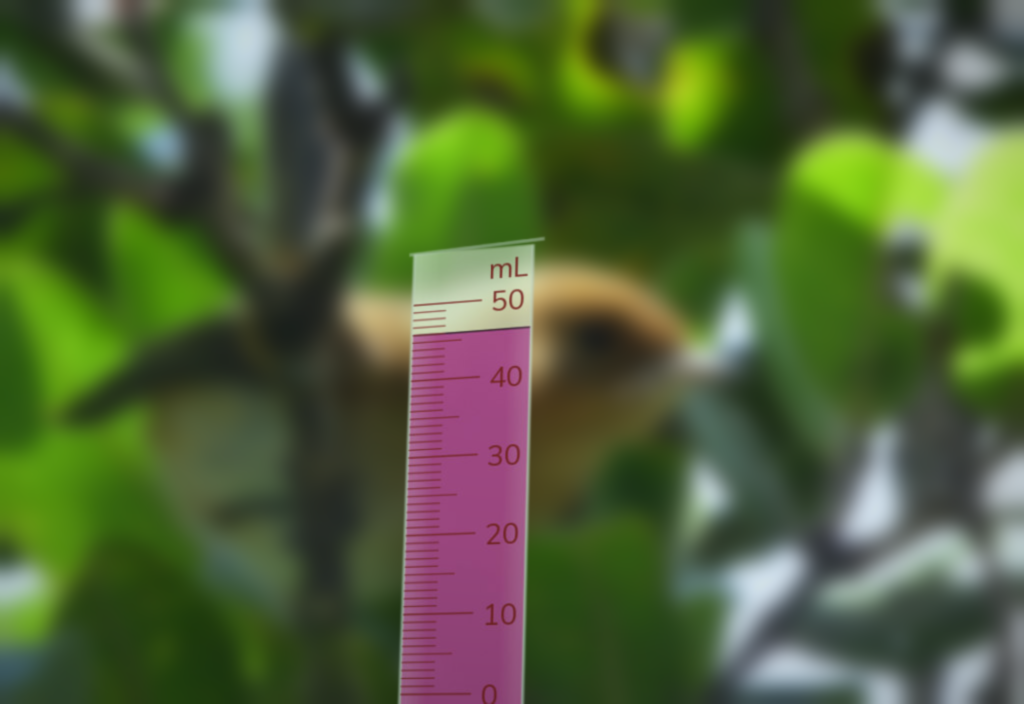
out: 46,mL
